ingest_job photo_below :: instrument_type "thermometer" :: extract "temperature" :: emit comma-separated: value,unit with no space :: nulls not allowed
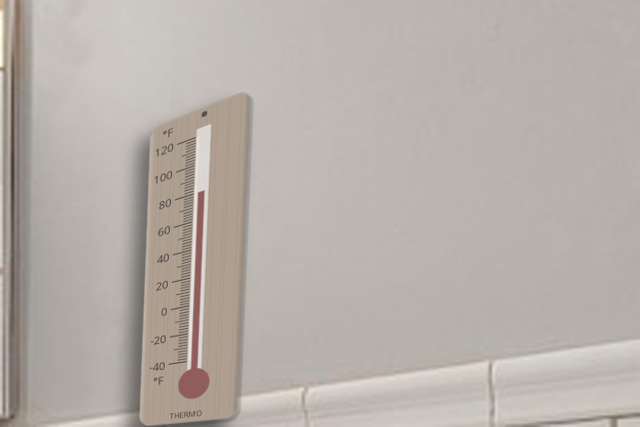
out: 80,°F
